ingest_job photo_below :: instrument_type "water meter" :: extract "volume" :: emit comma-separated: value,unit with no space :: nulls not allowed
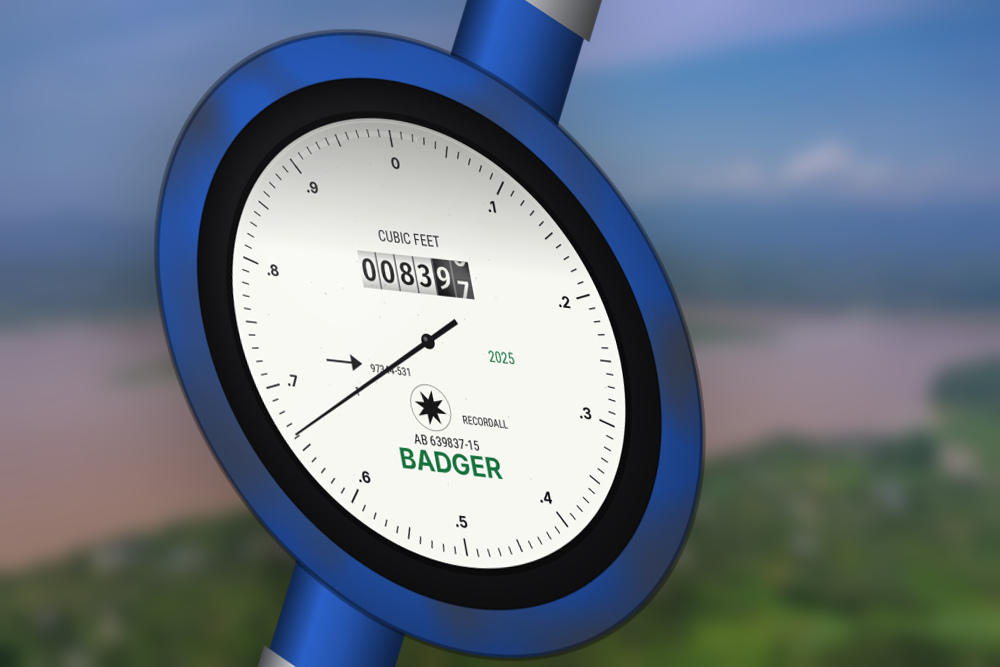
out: 8396.66,ft³
